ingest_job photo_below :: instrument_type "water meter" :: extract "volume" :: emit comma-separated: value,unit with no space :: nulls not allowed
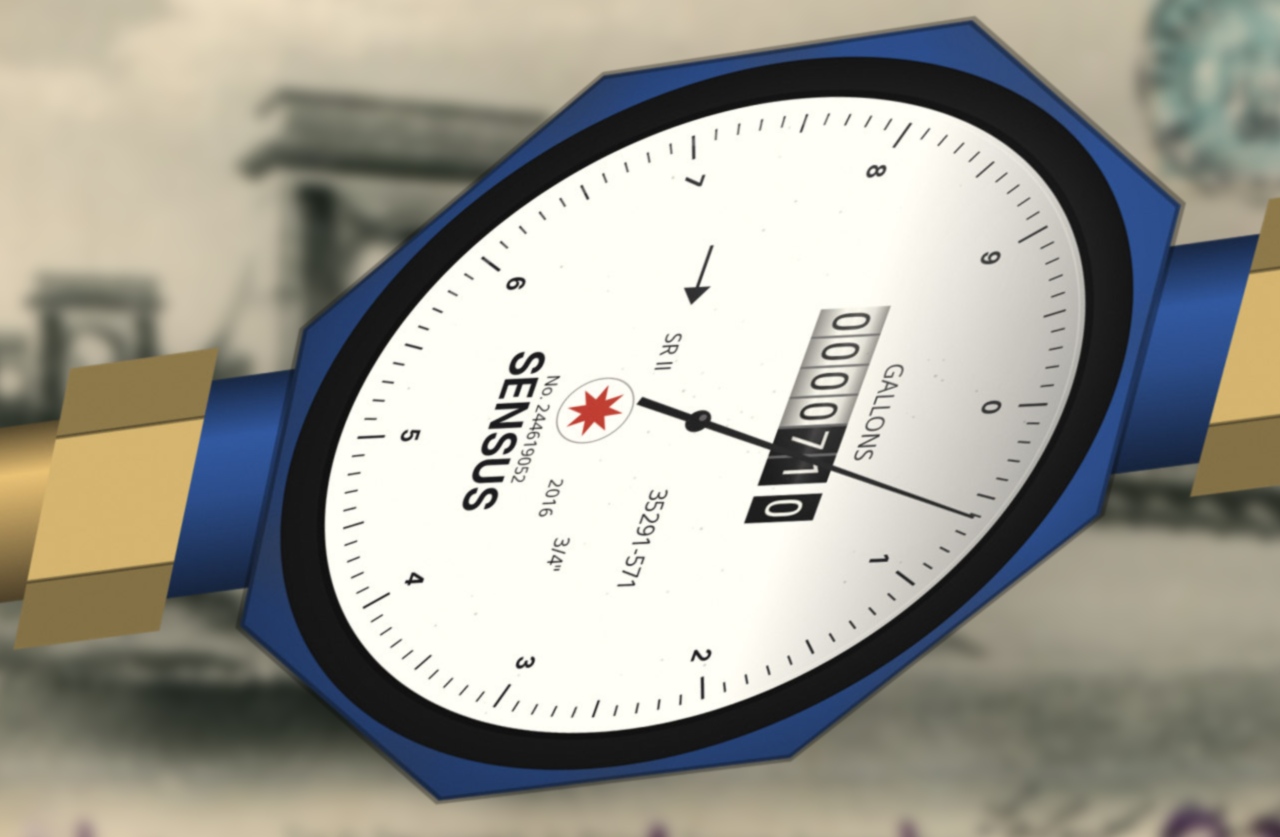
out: 710.6,gal
